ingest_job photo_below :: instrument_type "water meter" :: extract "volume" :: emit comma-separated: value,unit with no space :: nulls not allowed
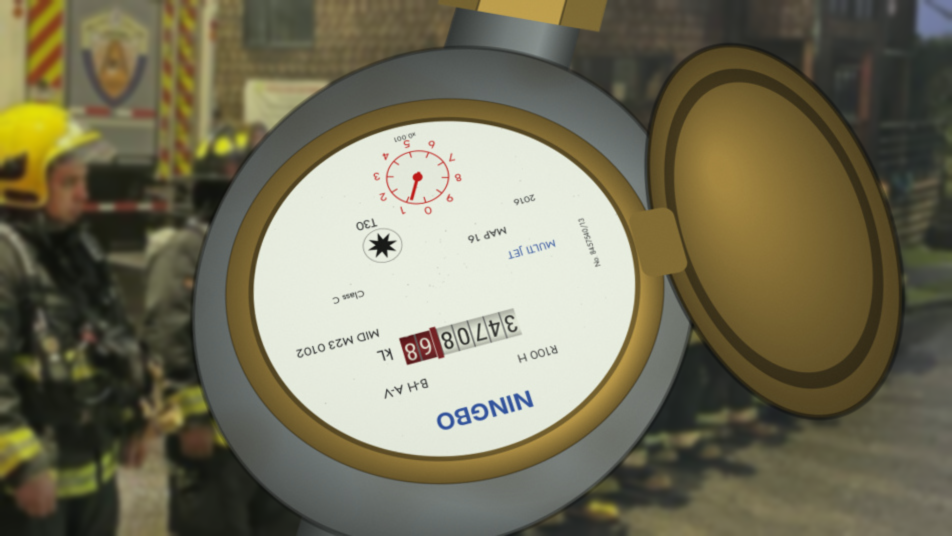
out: 34708.680,kL
